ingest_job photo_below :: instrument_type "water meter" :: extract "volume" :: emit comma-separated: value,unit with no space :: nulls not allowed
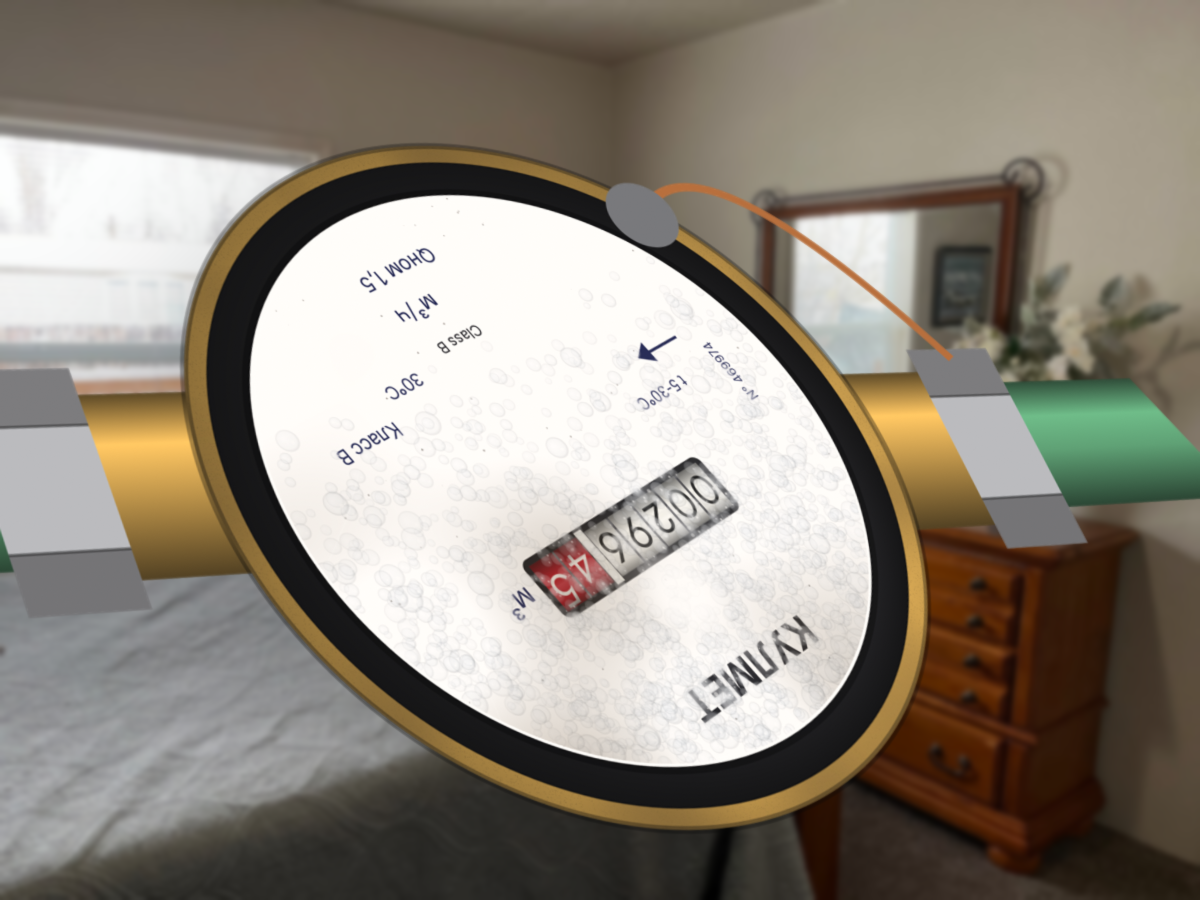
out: 296.45,m³
